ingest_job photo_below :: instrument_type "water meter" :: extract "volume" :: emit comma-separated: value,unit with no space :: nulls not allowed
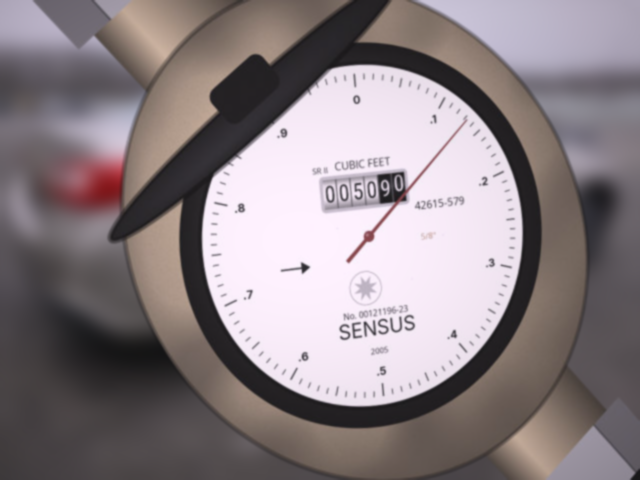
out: 5090.13,ft³
